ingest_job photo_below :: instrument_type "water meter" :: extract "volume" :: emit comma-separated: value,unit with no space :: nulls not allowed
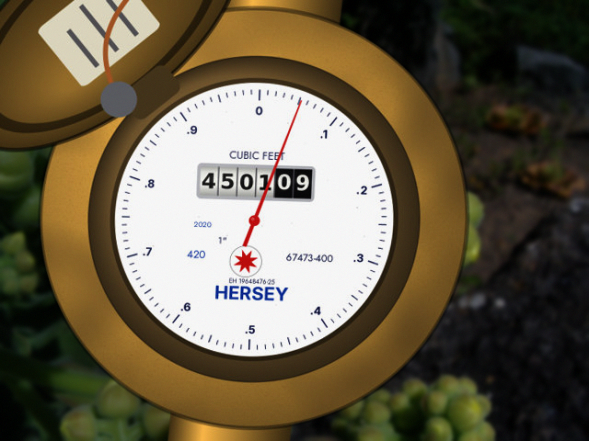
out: 450109.05,ft³
